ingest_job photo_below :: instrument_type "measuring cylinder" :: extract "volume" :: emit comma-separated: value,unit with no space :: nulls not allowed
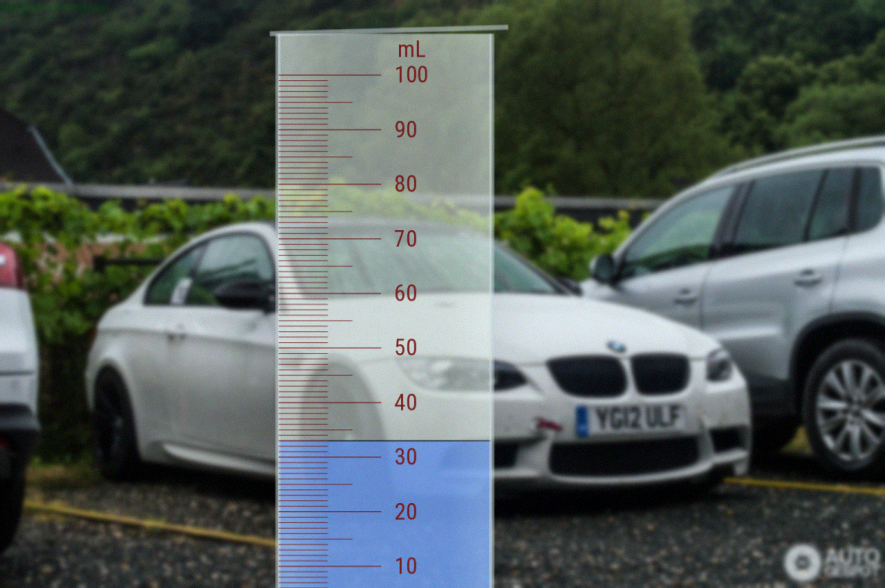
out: 33,mL
